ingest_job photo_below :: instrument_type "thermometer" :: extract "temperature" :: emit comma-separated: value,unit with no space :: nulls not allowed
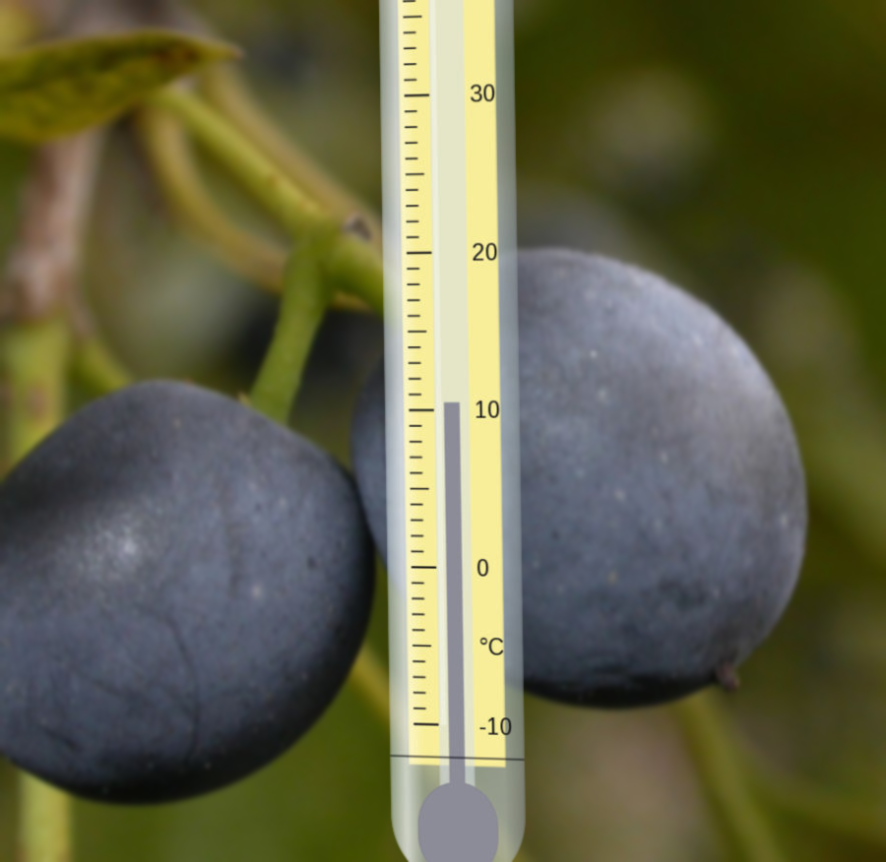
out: 10.5,°C
